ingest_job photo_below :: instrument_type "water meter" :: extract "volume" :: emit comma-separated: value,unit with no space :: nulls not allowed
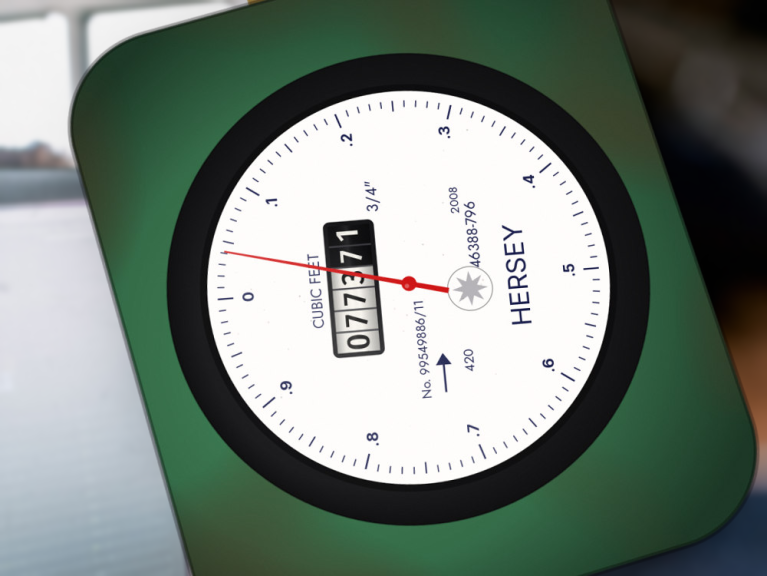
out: 77371.04,ft³
